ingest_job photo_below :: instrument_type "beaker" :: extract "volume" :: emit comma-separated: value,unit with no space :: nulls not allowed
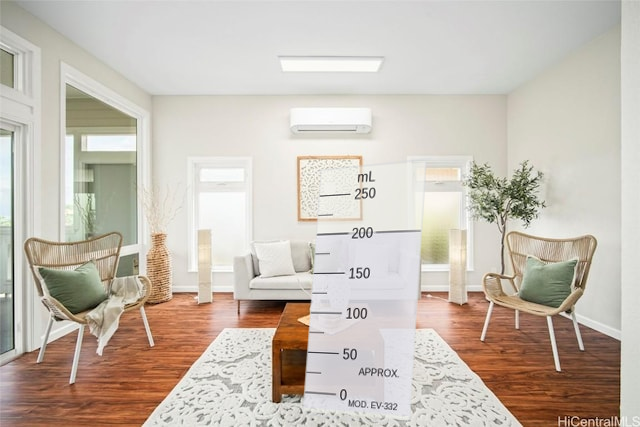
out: 200,mL
